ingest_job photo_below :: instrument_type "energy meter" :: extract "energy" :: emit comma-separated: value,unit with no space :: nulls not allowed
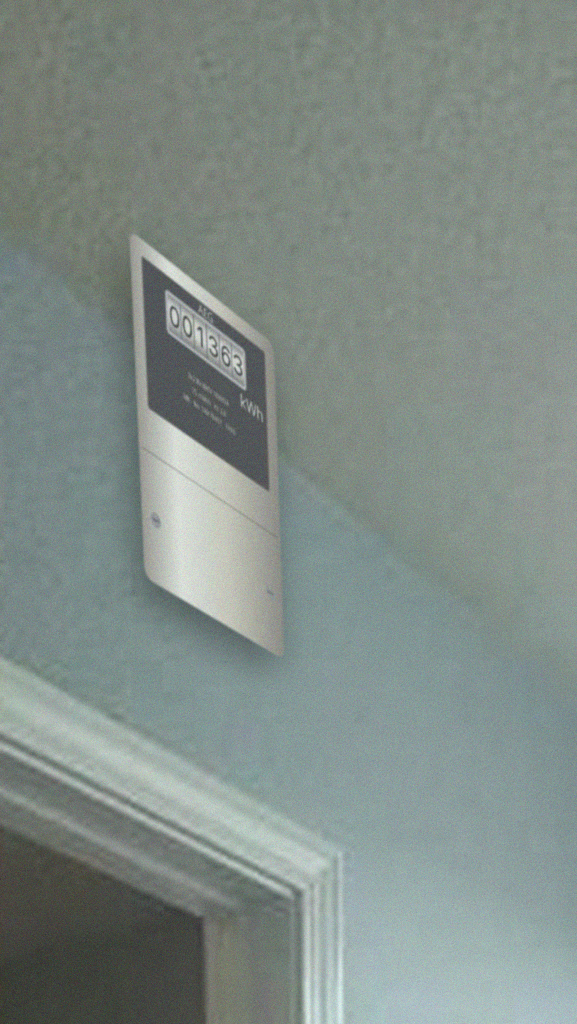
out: 1363,kWh
